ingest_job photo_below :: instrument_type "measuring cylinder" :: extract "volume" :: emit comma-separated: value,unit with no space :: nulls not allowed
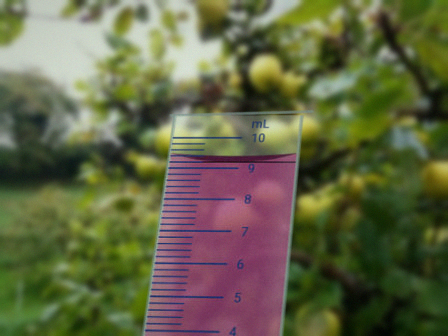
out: 9.2,mL
